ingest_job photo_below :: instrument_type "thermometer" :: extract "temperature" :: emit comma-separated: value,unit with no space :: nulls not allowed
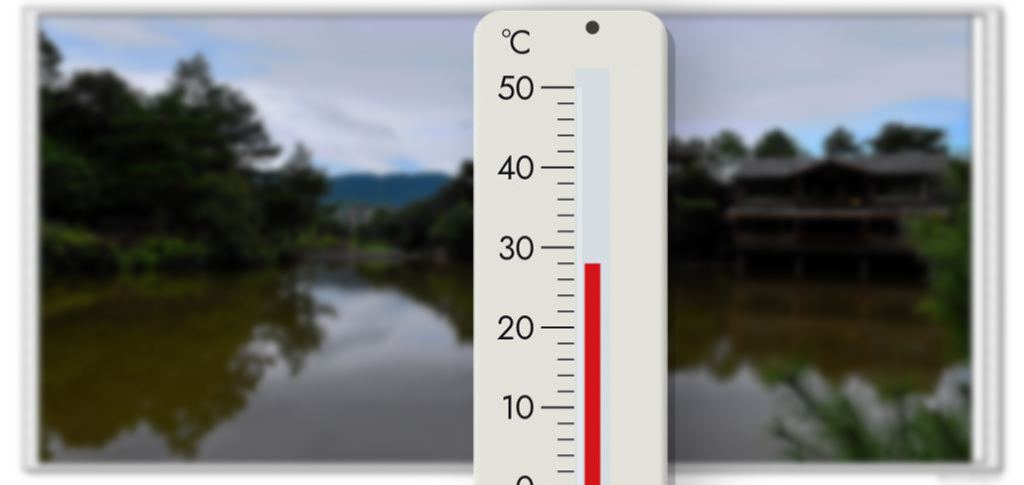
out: 28,°C
